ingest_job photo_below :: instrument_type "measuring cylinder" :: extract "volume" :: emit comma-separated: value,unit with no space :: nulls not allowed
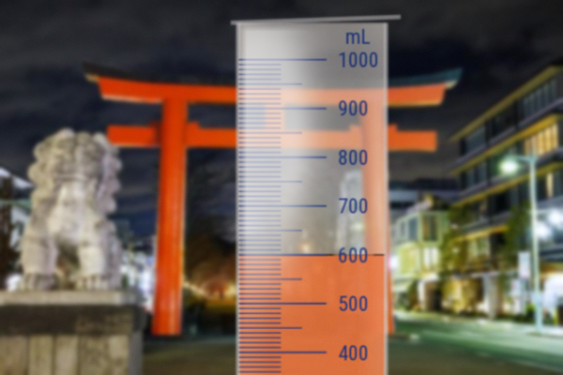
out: 600,mL
